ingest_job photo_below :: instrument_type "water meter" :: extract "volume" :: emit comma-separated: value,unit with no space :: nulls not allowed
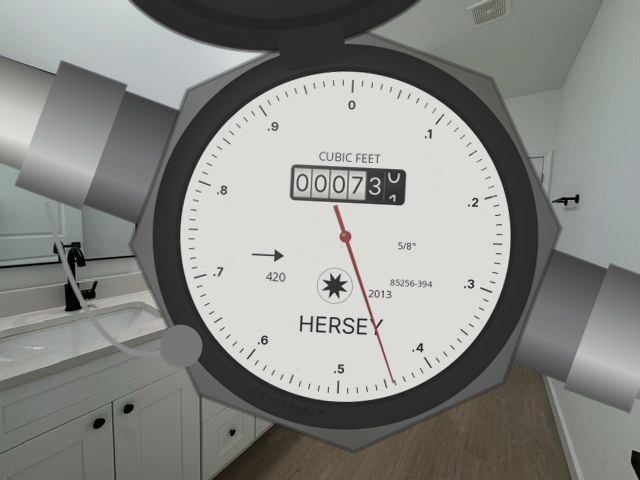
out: 730.44,ft³
